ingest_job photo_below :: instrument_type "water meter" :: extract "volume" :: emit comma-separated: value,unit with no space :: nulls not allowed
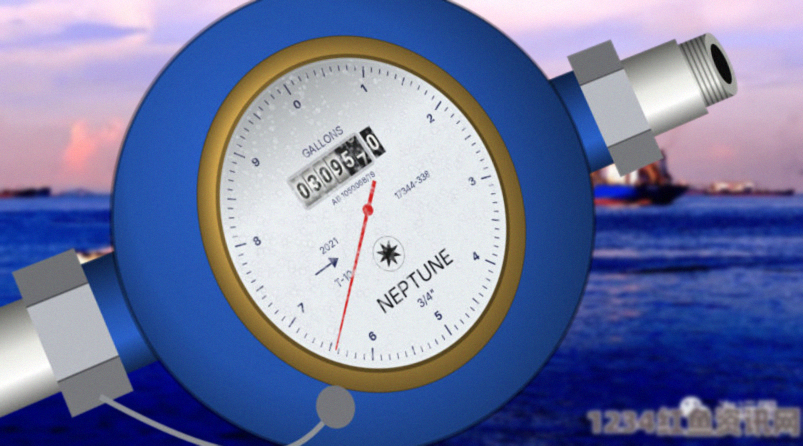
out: 309566.4,gal
